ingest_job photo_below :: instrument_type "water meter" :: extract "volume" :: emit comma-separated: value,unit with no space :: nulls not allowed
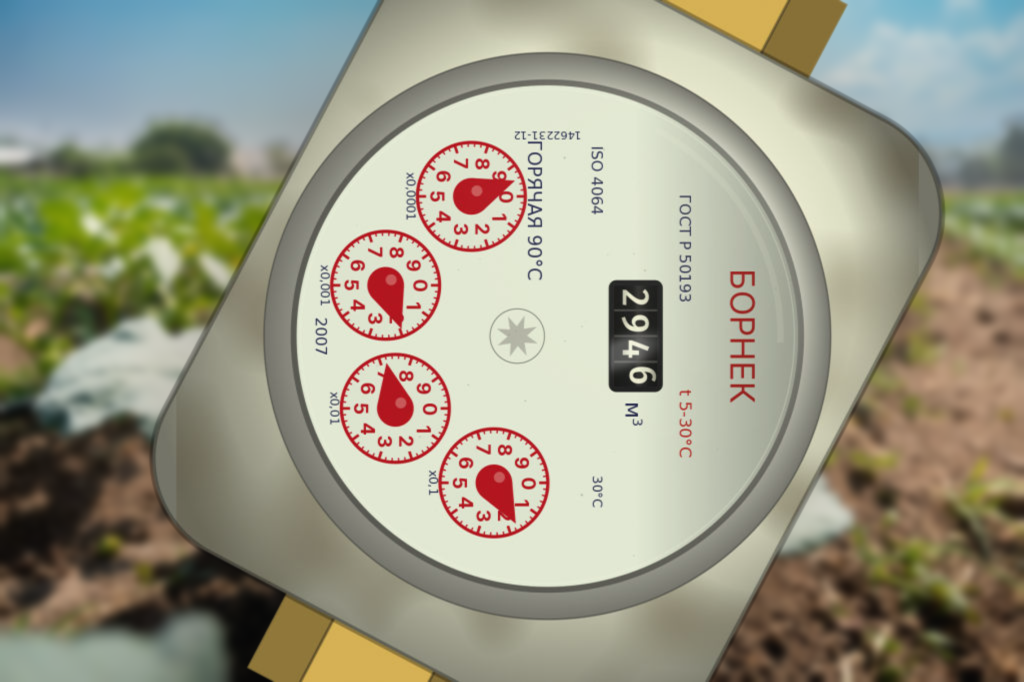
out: 2946.1719,m³
